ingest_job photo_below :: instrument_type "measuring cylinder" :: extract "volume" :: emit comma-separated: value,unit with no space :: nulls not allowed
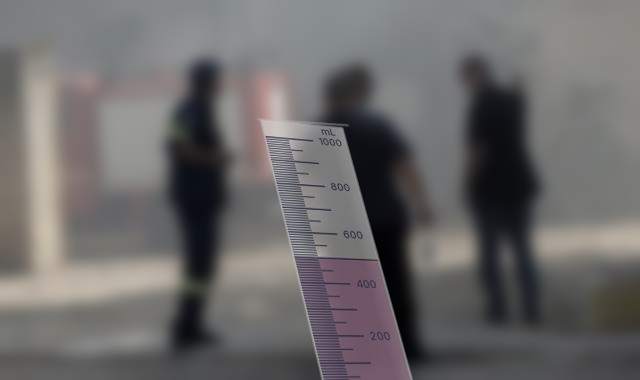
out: 500,mL
